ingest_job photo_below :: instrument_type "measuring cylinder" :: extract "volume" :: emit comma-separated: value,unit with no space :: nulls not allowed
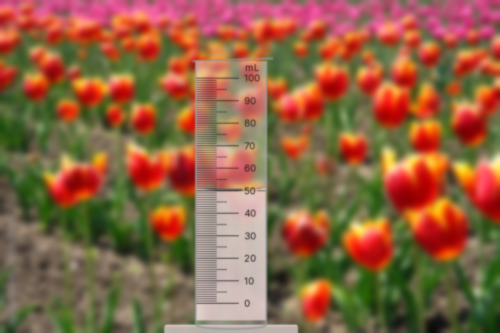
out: 50,mL
